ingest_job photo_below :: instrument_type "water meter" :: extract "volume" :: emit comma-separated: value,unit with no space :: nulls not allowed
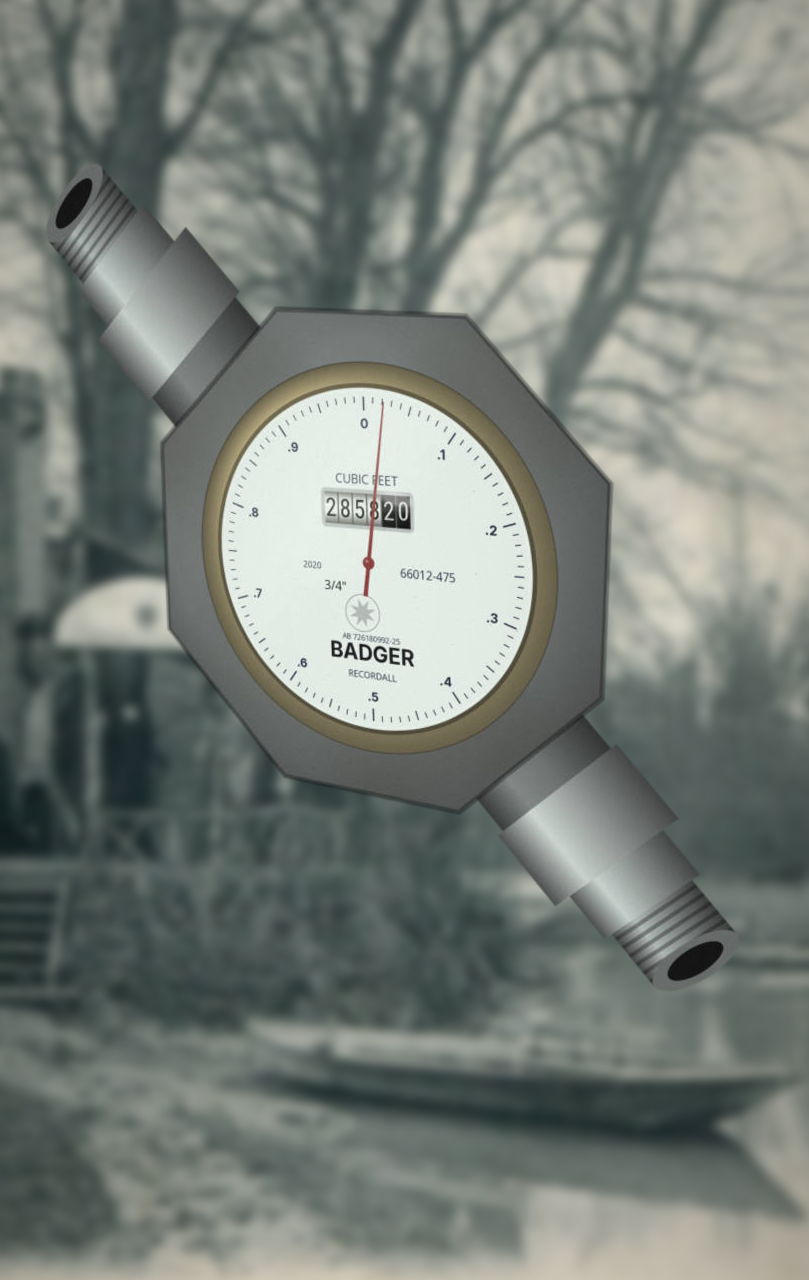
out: 285820.02,ft³
